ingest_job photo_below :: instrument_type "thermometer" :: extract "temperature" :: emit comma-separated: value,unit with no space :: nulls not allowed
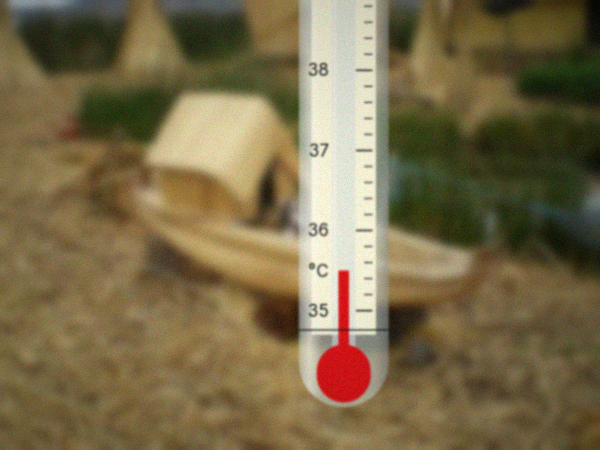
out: 35.5,°C
